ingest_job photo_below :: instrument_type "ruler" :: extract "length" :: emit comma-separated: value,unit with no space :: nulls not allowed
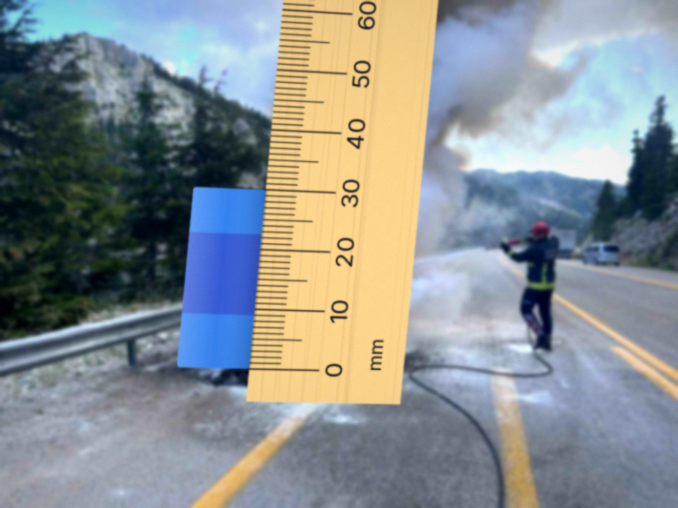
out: 30,mm
